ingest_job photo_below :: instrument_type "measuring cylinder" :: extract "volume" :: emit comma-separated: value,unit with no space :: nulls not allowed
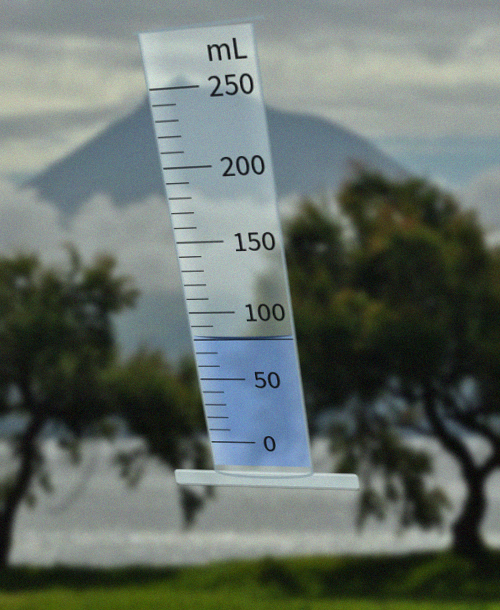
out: 80,mL
